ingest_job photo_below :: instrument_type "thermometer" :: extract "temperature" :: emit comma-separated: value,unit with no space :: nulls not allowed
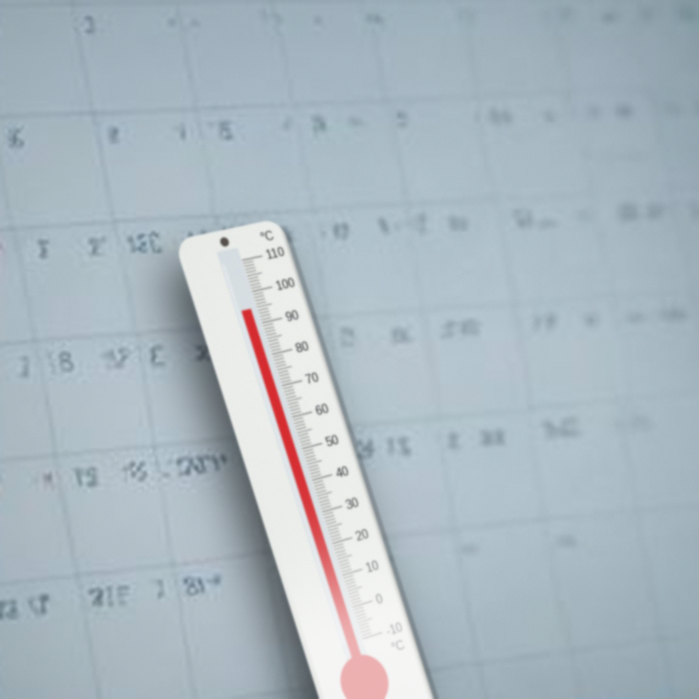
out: 95,°C
